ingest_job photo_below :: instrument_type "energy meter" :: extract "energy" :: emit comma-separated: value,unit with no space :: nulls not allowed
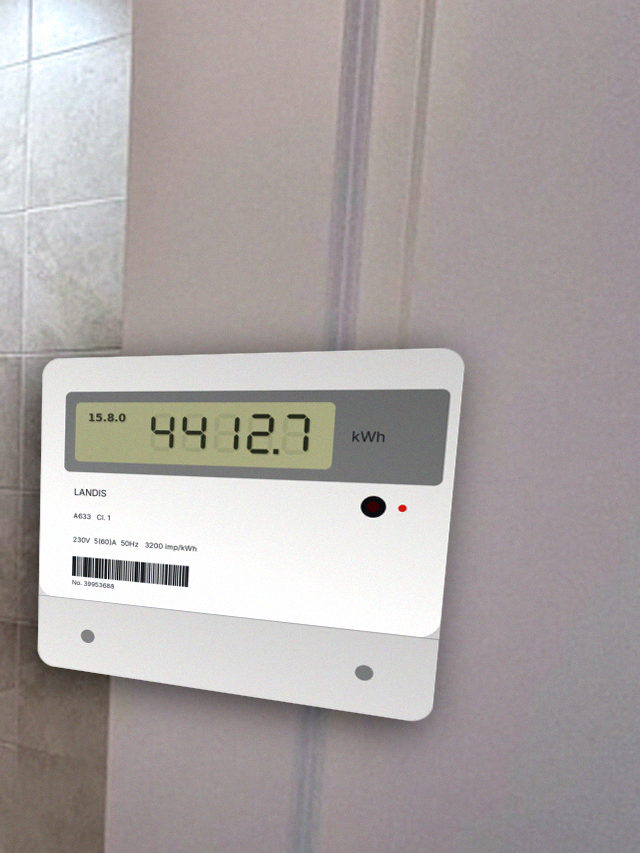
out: 4412.7,kWh
